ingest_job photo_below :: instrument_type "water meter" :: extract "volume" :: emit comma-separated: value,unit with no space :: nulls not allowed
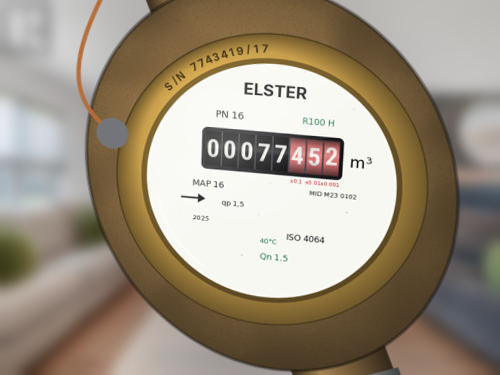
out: 77.452,m³
